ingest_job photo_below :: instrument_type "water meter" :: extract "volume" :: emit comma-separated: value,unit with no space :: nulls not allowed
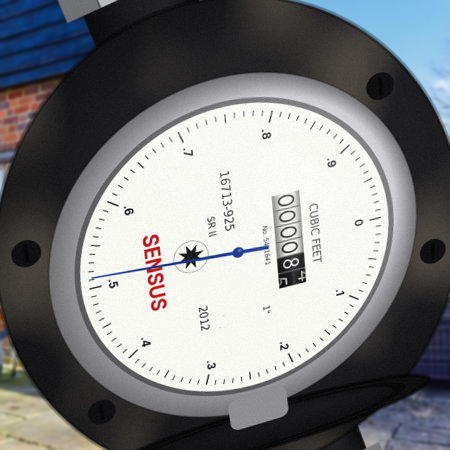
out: 84.51,ft³
